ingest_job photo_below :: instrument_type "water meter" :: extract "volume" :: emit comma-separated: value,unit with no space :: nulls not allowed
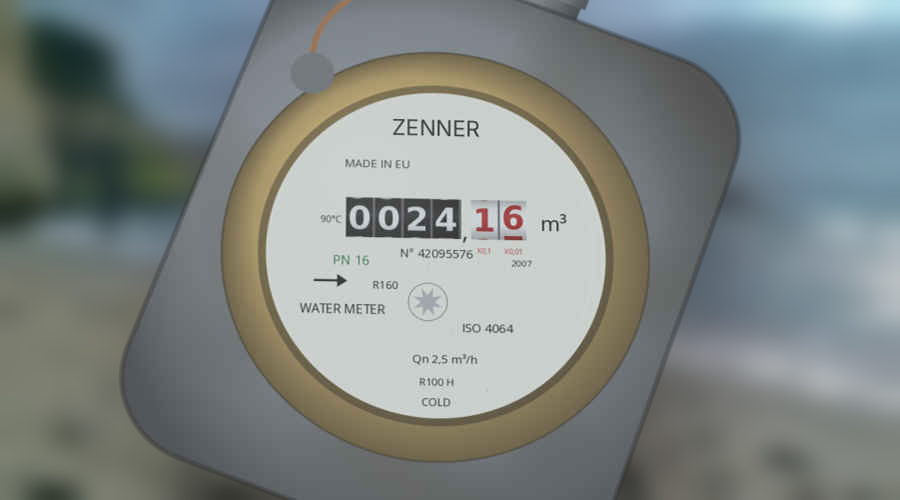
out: 24.16,m³
